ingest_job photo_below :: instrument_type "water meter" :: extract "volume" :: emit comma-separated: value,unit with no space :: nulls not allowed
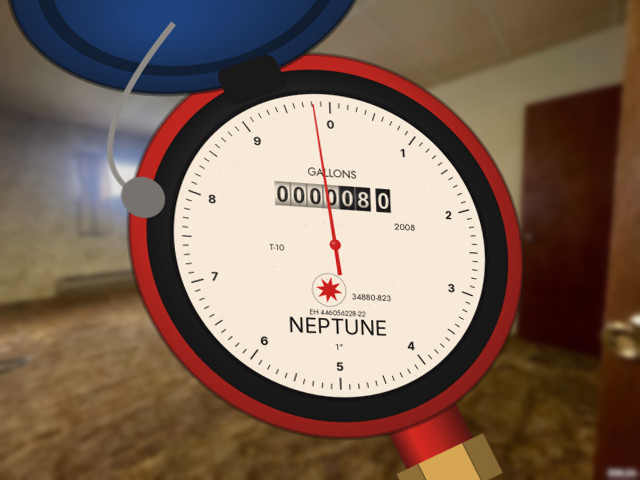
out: 79.8,gal
